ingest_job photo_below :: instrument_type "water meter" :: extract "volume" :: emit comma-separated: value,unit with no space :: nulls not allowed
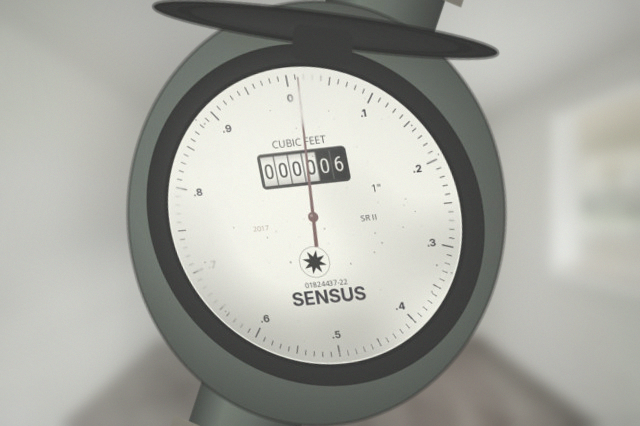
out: 6.01,ft³
